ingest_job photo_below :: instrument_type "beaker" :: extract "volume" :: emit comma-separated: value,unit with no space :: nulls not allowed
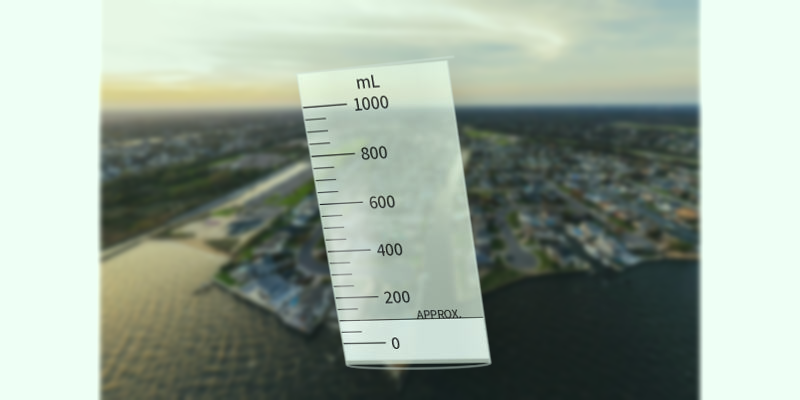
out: 100,mL
